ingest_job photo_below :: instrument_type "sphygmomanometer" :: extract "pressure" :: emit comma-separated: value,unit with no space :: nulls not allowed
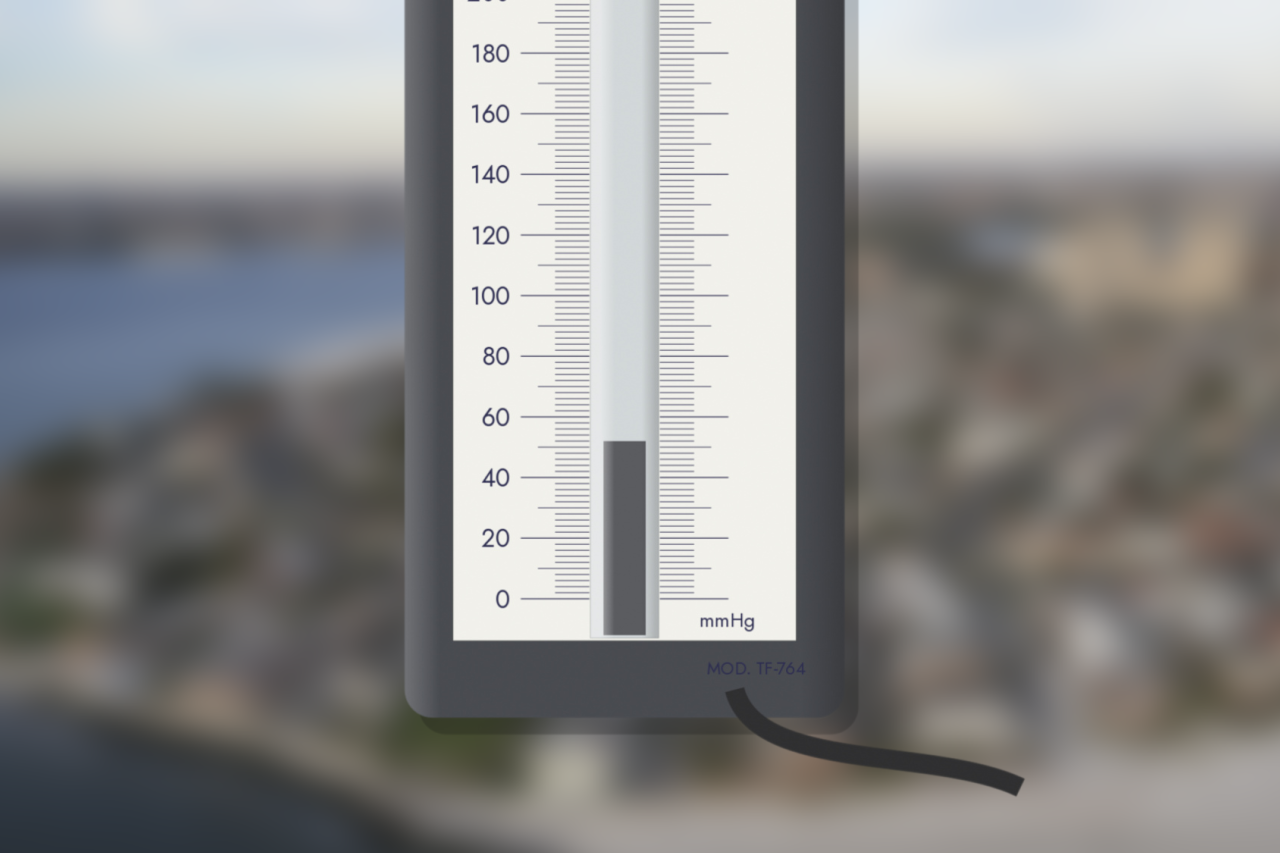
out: 52,mmHg
